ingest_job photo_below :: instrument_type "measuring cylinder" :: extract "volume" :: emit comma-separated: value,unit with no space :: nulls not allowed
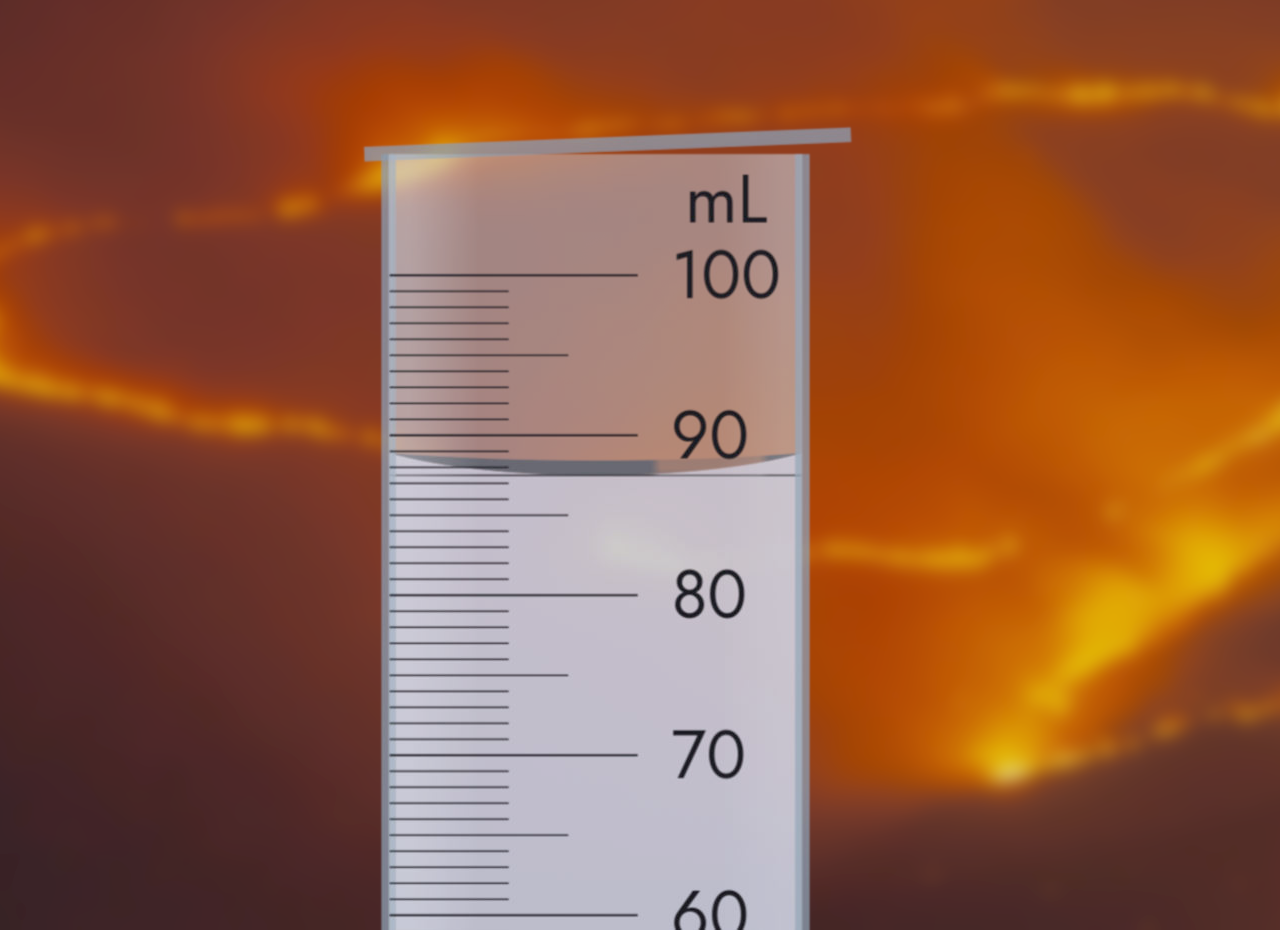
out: 87.5,mL
